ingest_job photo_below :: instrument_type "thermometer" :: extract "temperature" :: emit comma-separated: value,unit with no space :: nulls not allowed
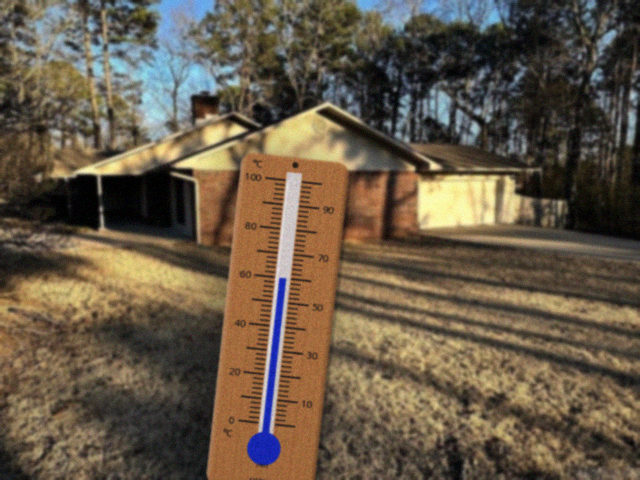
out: 60,°C
